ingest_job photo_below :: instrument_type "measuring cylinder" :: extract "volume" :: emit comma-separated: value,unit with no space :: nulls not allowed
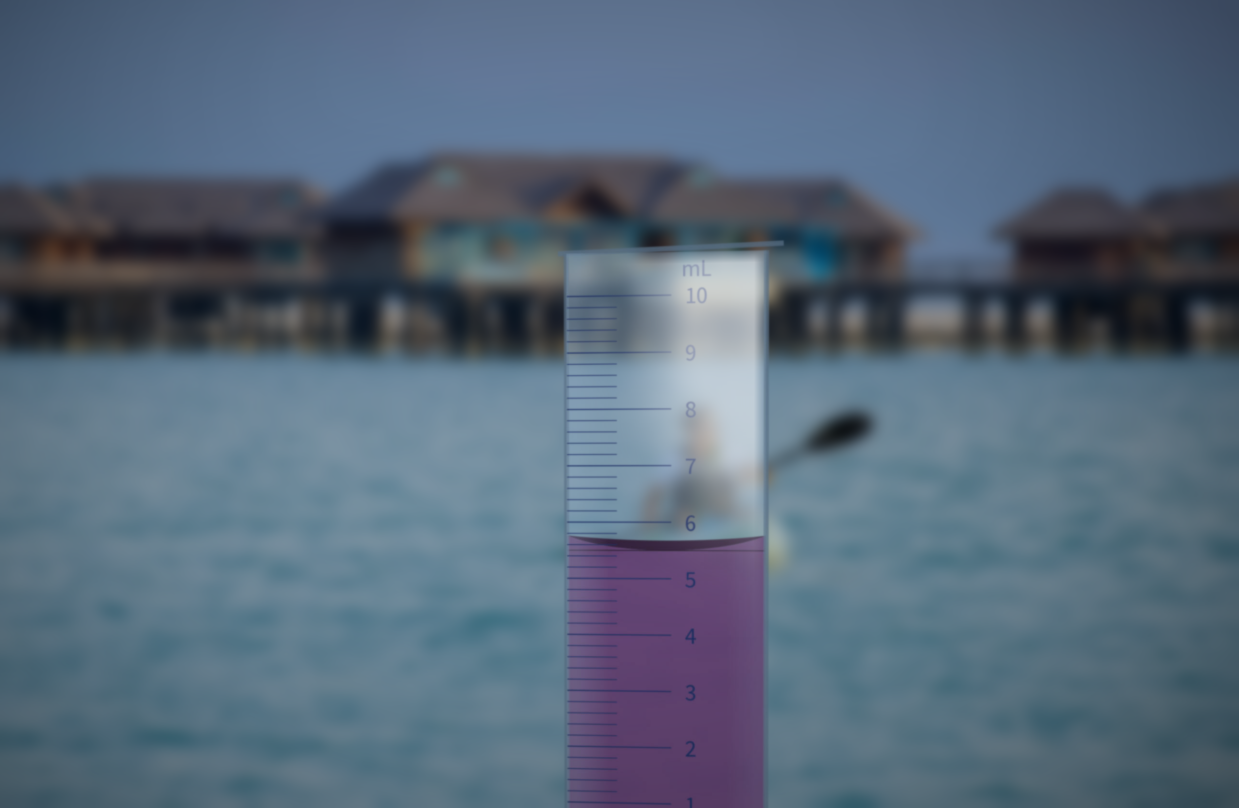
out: 5.5,mL
